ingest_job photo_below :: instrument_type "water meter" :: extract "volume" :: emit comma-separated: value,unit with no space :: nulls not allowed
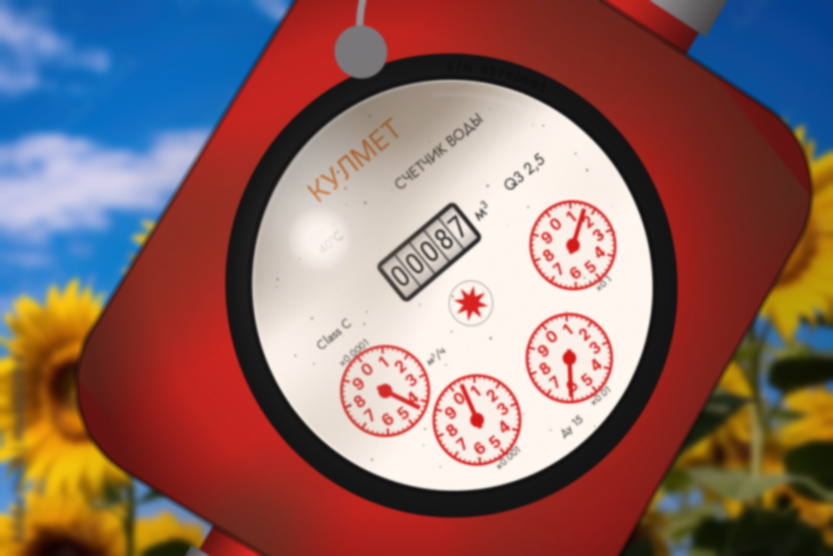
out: 87.1604,m³
